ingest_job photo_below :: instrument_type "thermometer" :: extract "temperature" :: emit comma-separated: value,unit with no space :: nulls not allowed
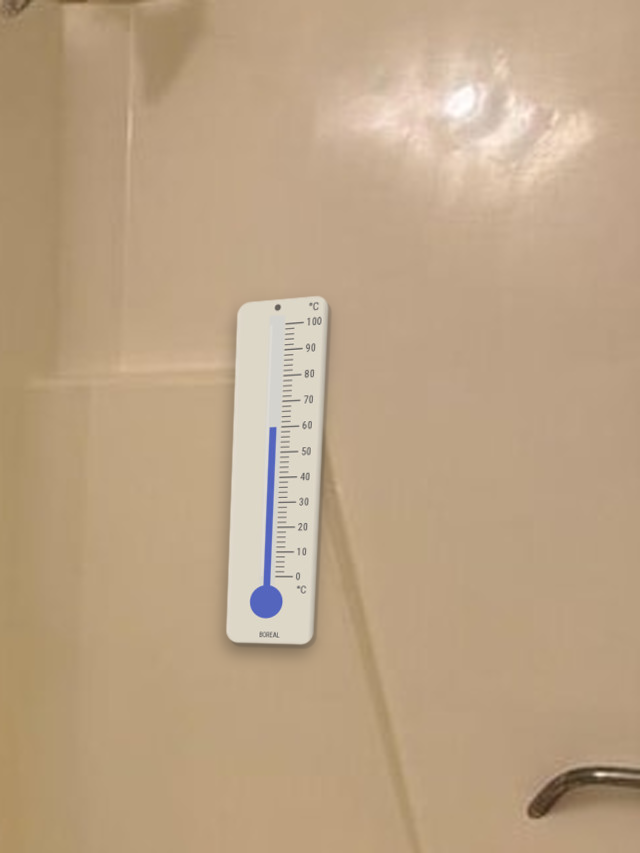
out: 60,°C
